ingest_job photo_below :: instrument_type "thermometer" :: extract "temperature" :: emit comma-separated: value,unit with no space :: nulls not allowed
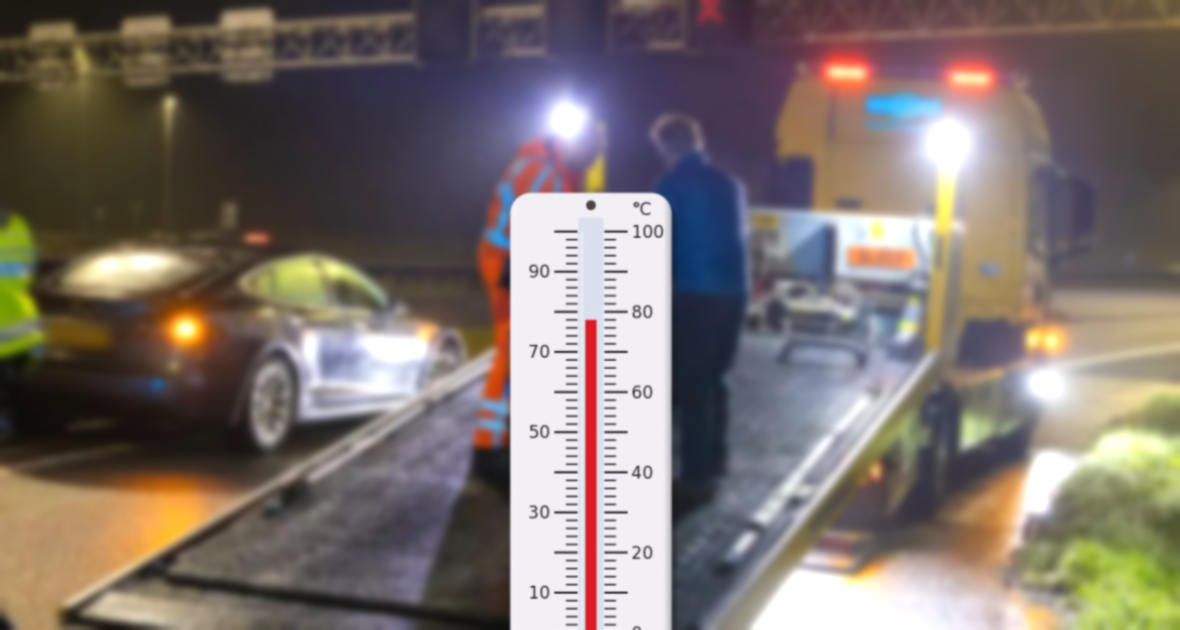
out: 78,°C
